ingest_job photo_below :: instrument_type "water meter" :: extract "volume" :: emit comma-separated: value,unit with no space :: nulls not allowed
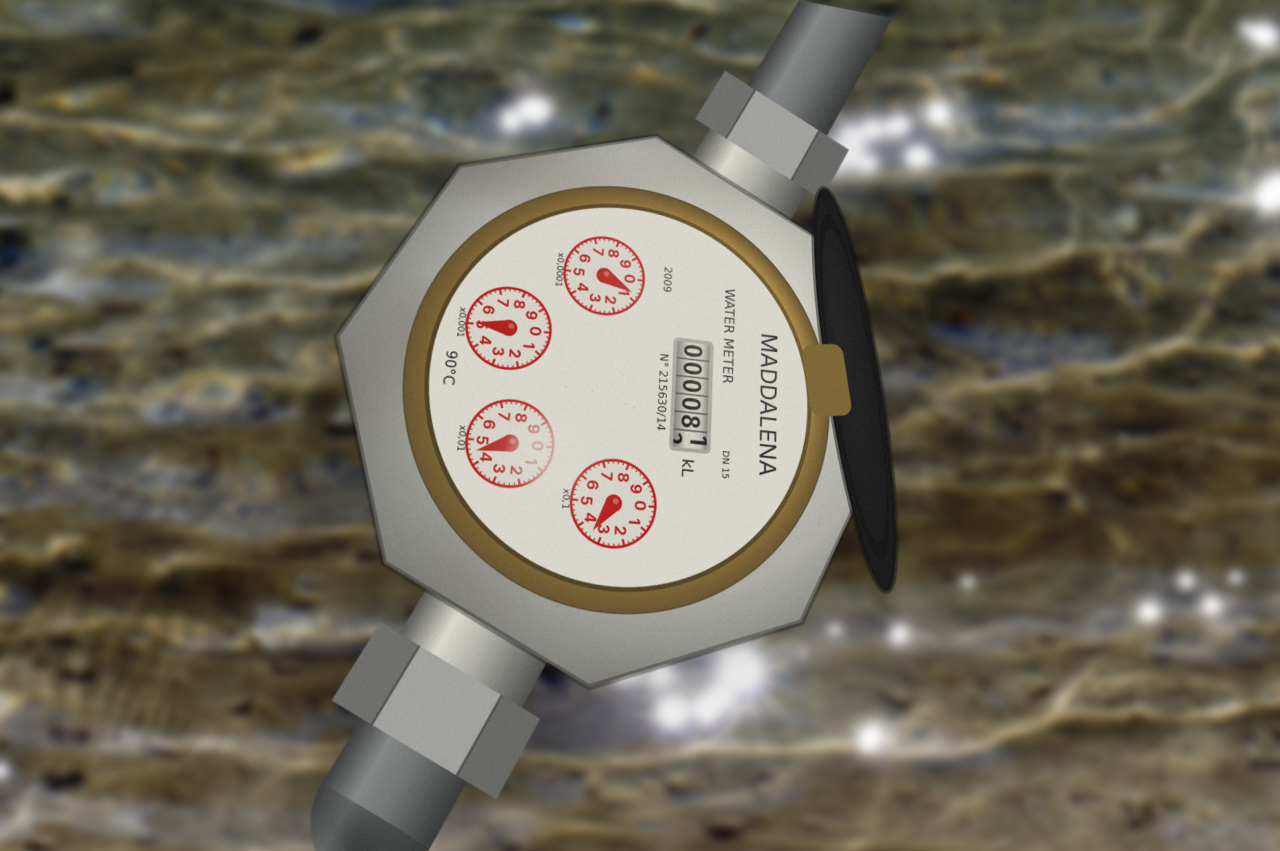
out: 81.3450,kL
